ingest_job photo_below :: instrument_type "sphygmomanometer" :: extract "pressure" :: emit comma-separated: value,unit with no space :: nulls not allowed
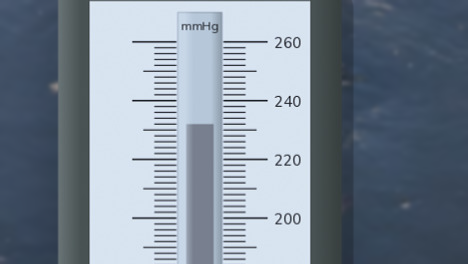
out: 232,mmHg
